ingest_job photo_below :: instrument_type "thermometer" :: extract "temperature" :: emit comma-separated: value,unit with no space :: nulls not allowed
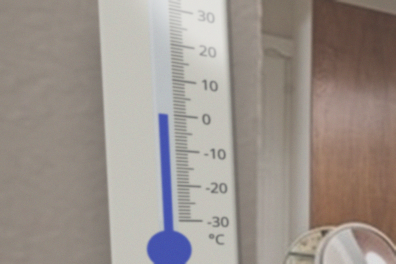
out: 0,°C
